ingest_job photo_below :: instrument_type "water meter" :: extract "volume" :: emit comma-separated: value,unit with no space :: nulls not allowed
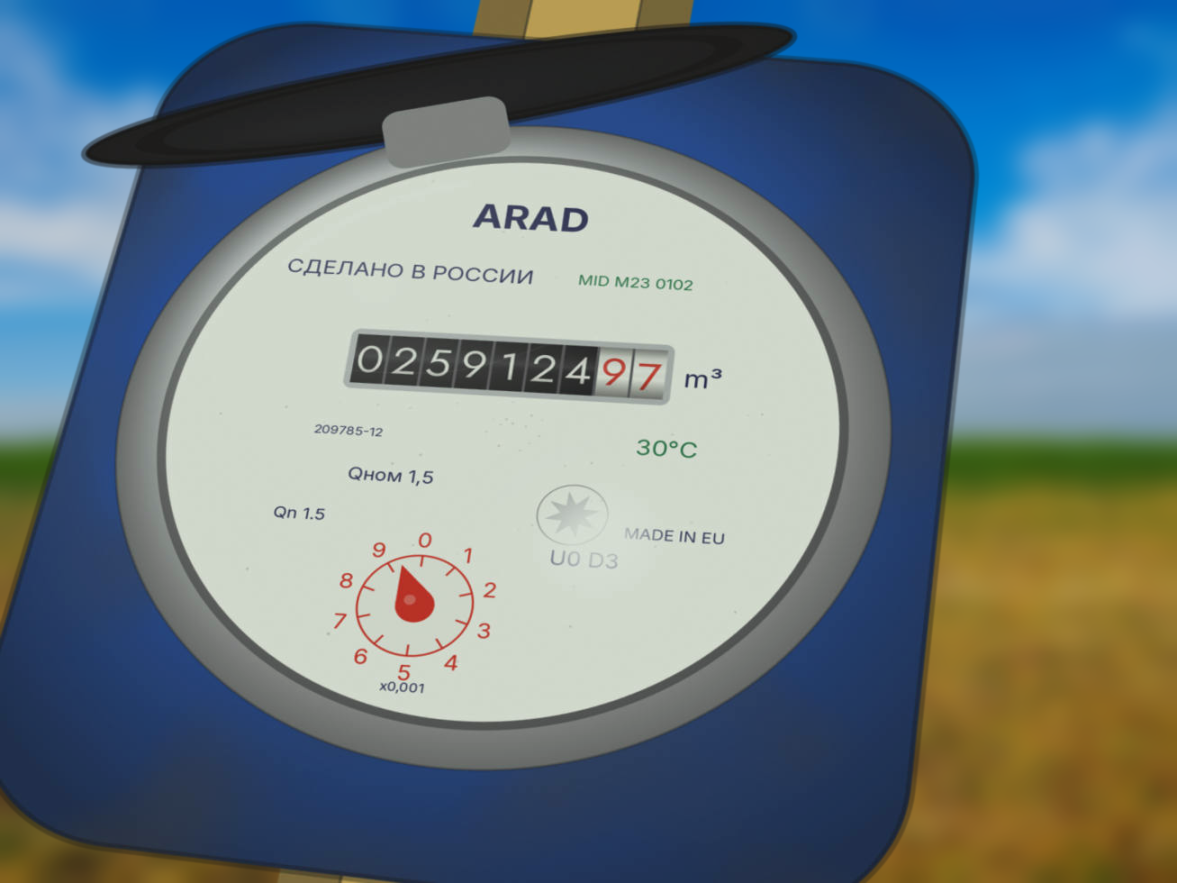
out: 259124.969,m³
